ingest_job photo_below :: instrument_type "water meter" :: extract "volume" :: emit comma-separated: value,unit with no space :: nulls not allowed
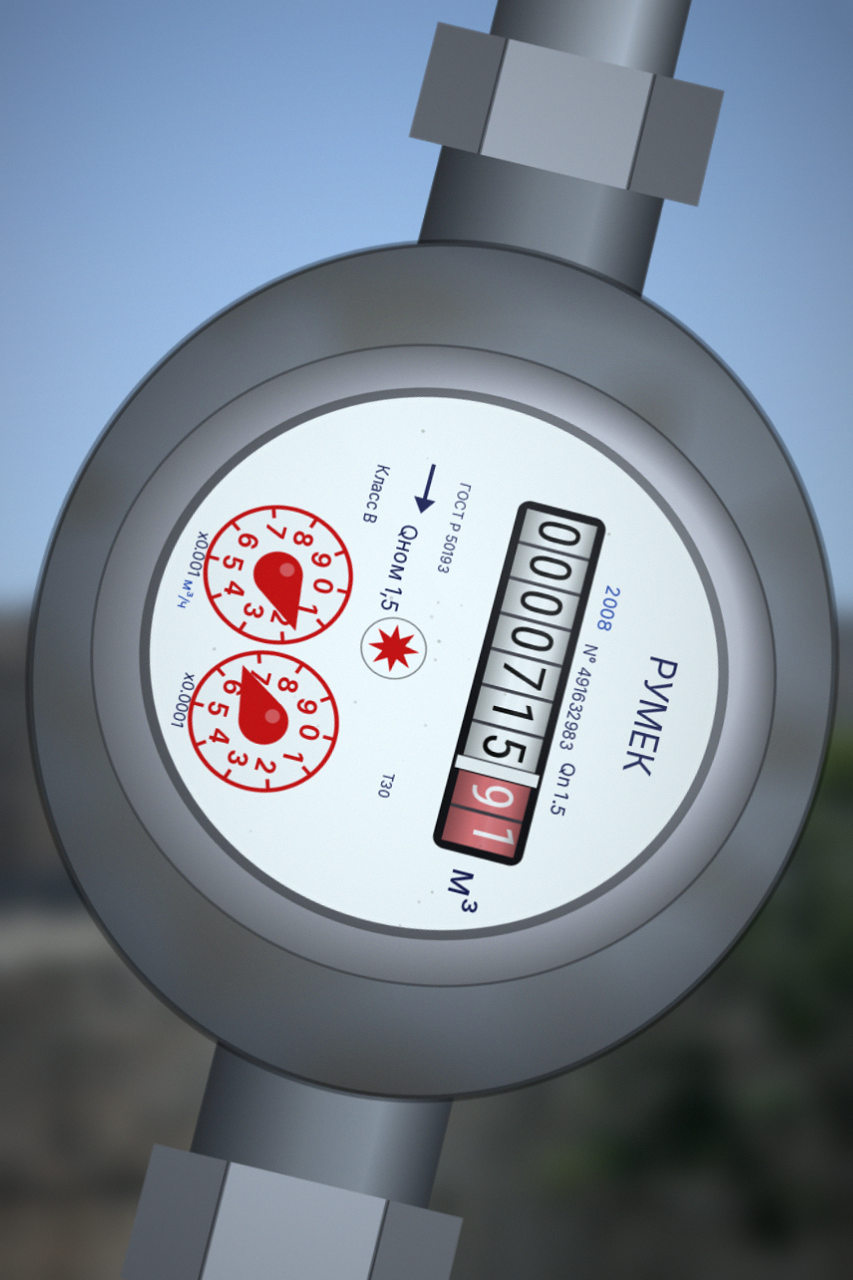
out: 715.9116,m³
